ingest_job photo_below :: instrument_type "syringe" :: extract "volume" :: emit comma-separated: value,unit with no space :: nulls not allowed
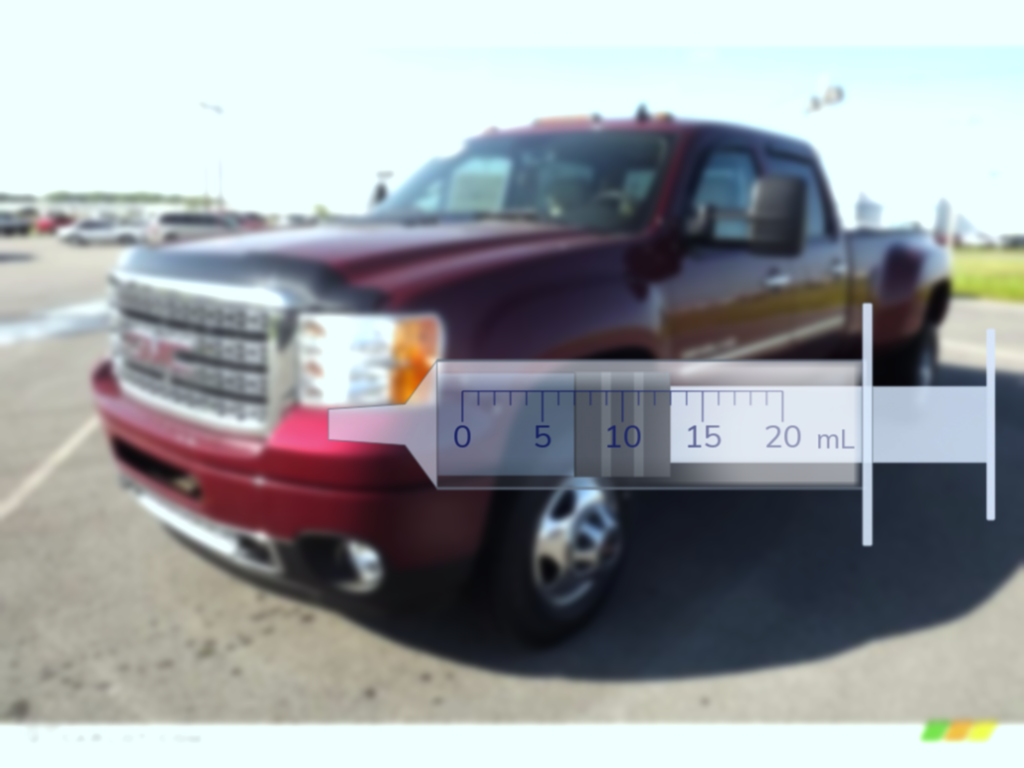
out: 7,mL
